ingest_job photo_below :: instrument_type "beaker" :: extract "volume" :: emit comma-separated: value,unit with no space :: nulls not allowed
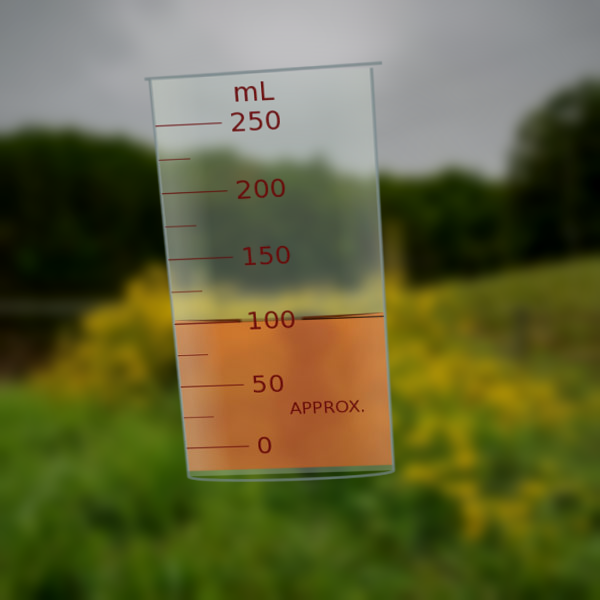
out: 100,mL
